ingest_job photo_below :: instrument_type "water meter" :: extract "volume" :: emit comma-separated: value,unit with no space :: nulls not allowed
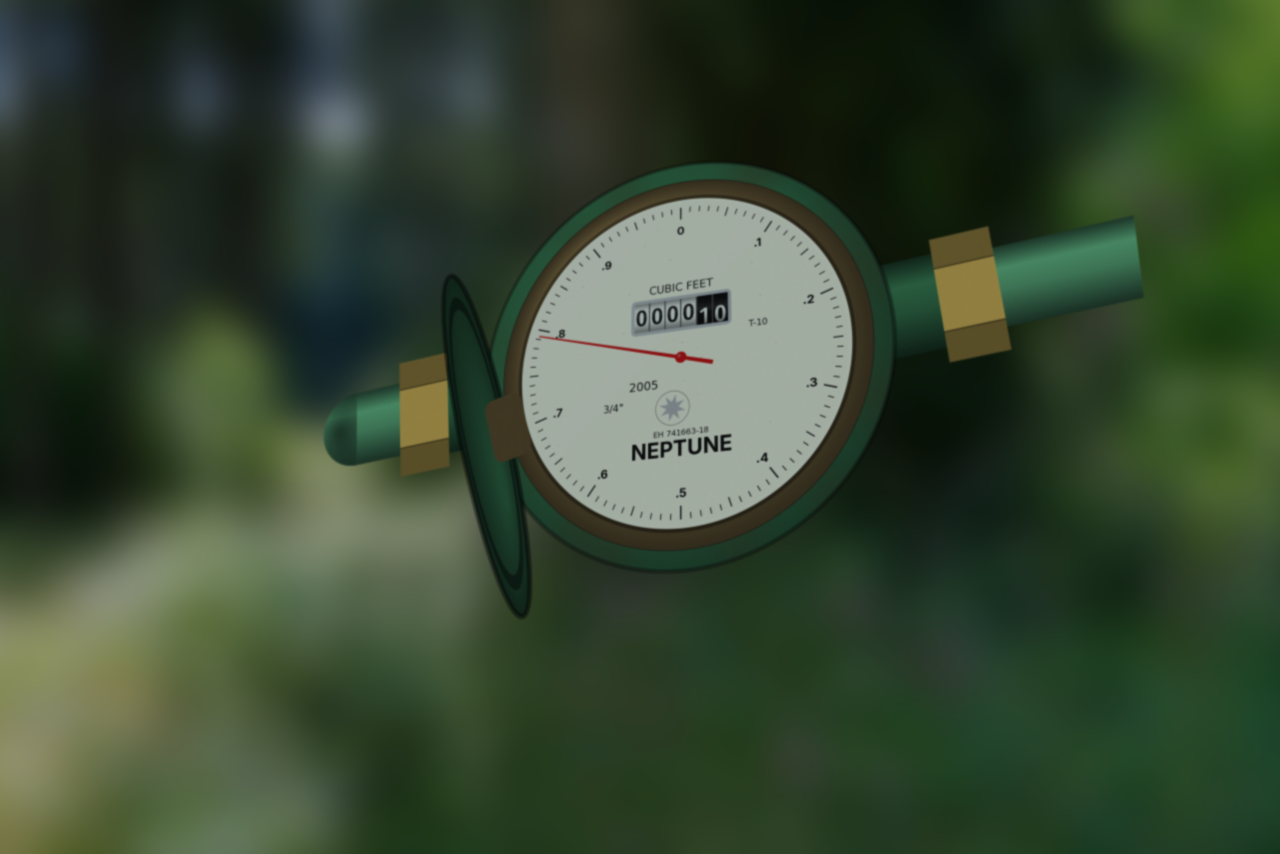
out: 9.79,ft³
